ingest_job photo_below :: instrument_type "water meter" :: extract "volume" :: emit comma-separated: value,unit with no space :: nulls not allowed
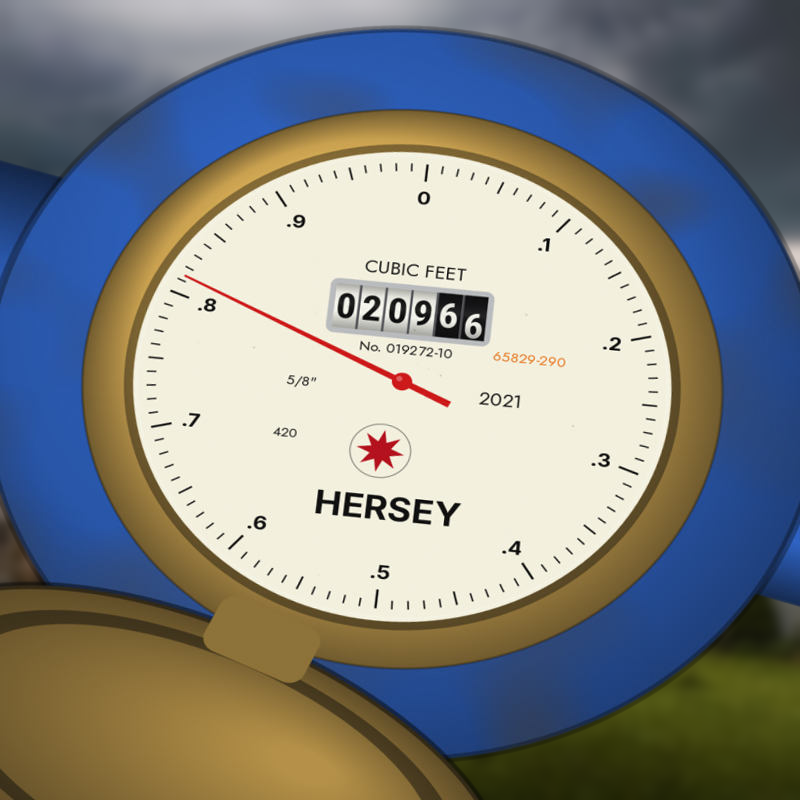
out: 20965.81,ft³
